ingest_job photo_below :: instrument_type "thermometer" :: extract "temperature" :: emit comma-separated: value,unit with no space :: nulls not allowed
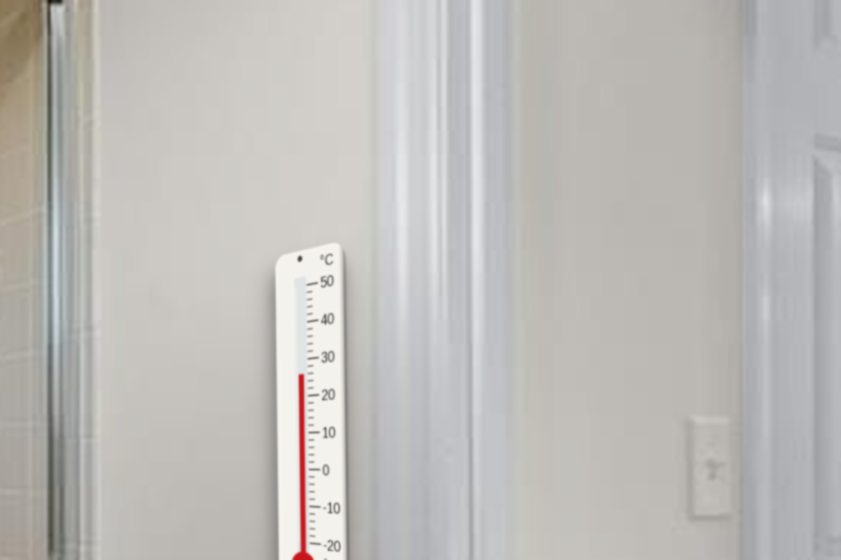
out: 26,°C
